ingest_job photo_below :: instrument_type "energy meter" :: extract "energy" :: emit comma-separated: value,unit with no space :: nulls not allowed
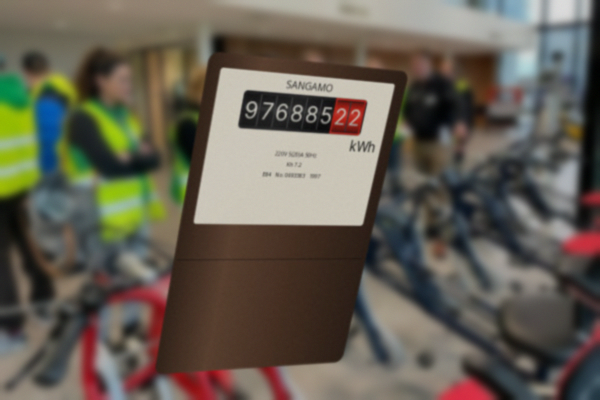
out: 976885.22,kWh
